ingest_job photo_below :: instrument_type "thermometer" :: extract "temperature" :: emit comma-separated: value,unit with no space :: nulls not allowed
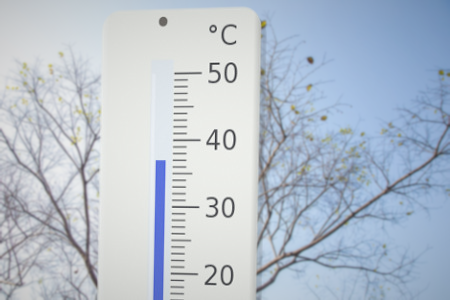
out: 37,°C
